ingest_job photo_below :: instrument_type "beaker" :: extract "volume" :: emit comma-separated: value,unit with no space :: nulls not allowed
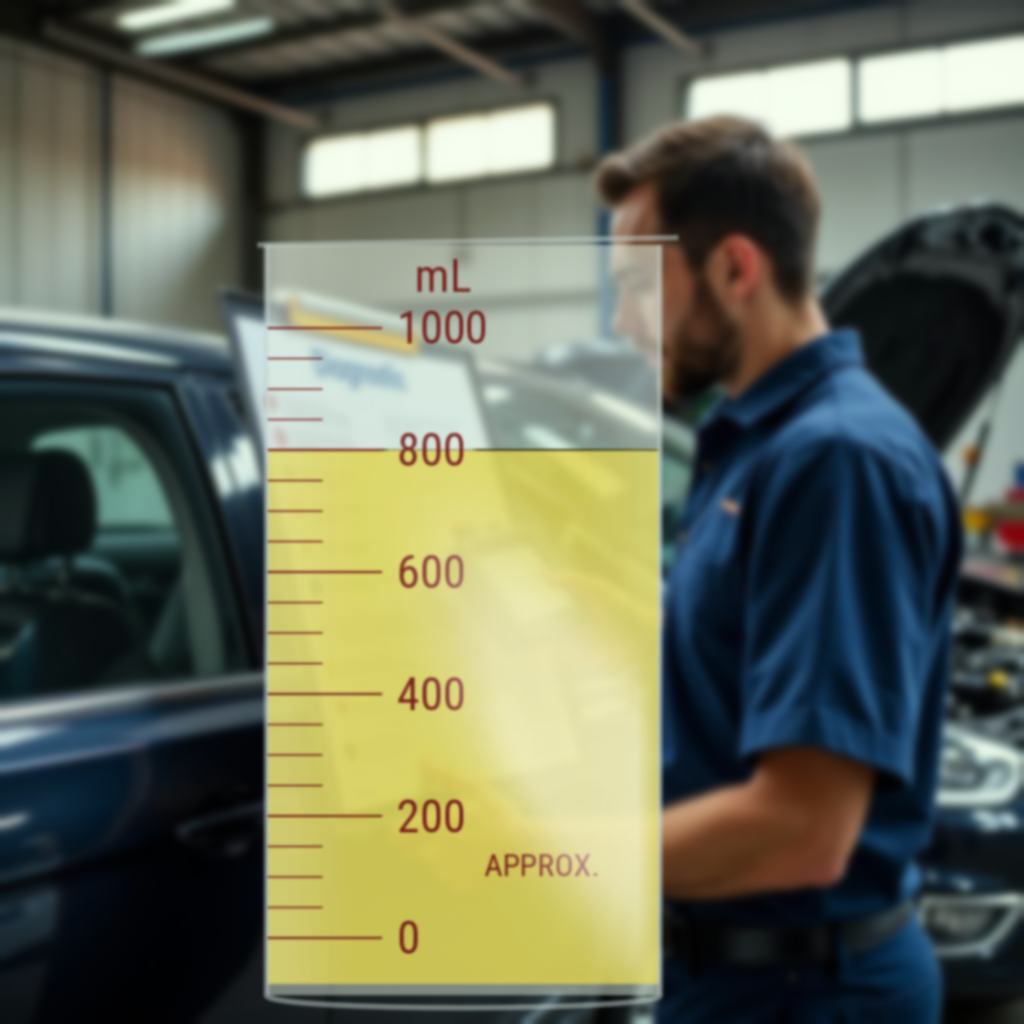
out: 800,mL
